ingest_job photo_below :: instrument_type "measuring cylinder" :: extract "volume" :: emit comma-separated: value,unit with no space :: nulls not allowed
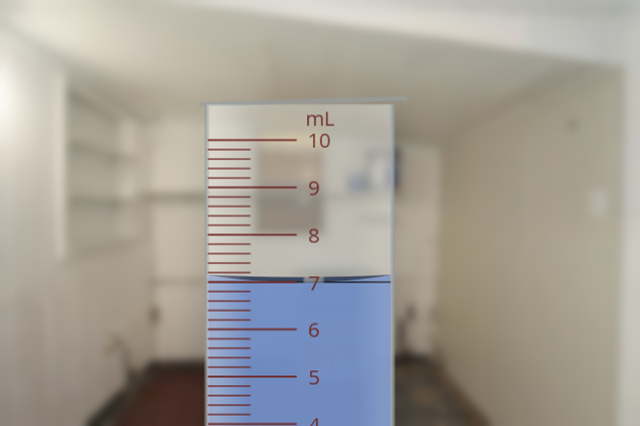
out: 7,mL
